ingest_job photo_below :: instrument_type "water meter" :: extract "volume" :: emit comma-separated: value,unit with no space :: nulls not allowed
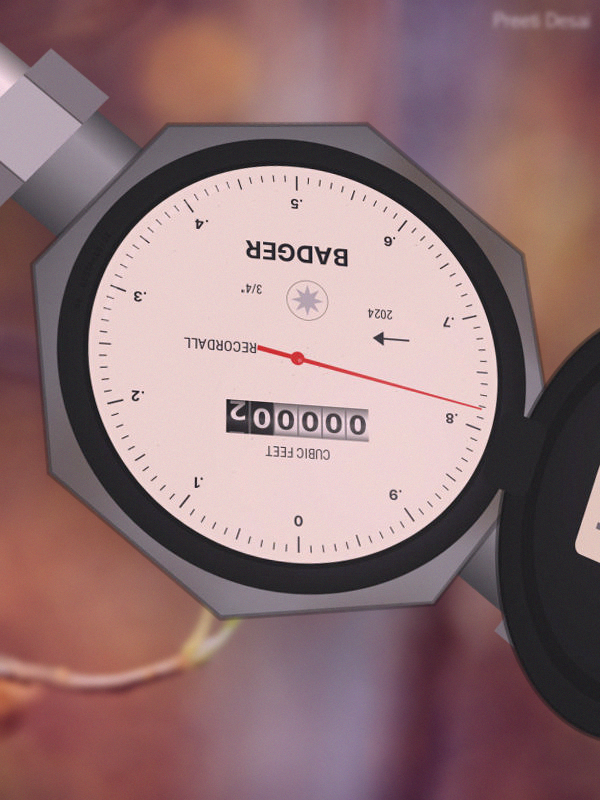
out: 1.78,ft³
